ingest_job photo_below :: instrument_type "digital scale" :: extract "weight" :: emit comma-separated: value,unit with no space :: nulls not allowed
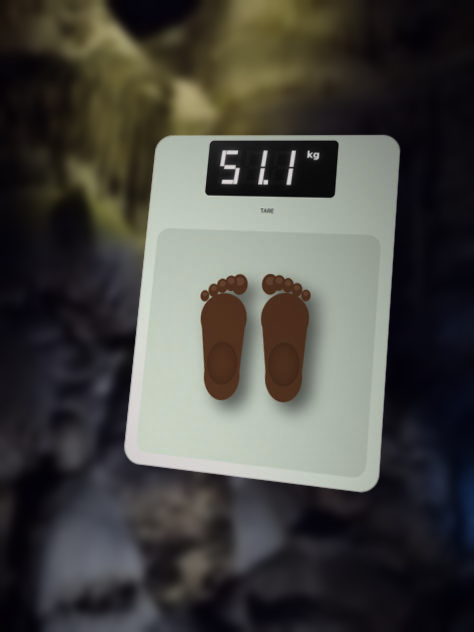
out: 51.1,kg
